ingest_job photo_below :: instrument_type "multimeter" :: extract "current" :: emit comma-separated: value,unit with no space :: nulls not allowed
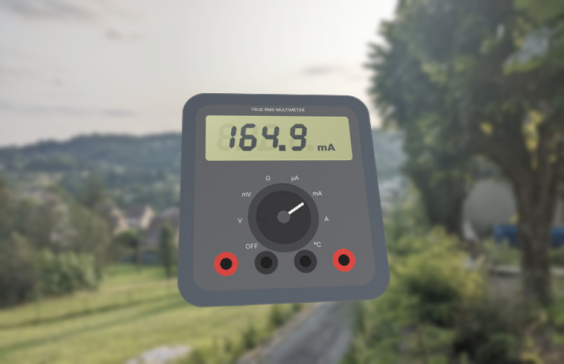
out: 164.9,mA
